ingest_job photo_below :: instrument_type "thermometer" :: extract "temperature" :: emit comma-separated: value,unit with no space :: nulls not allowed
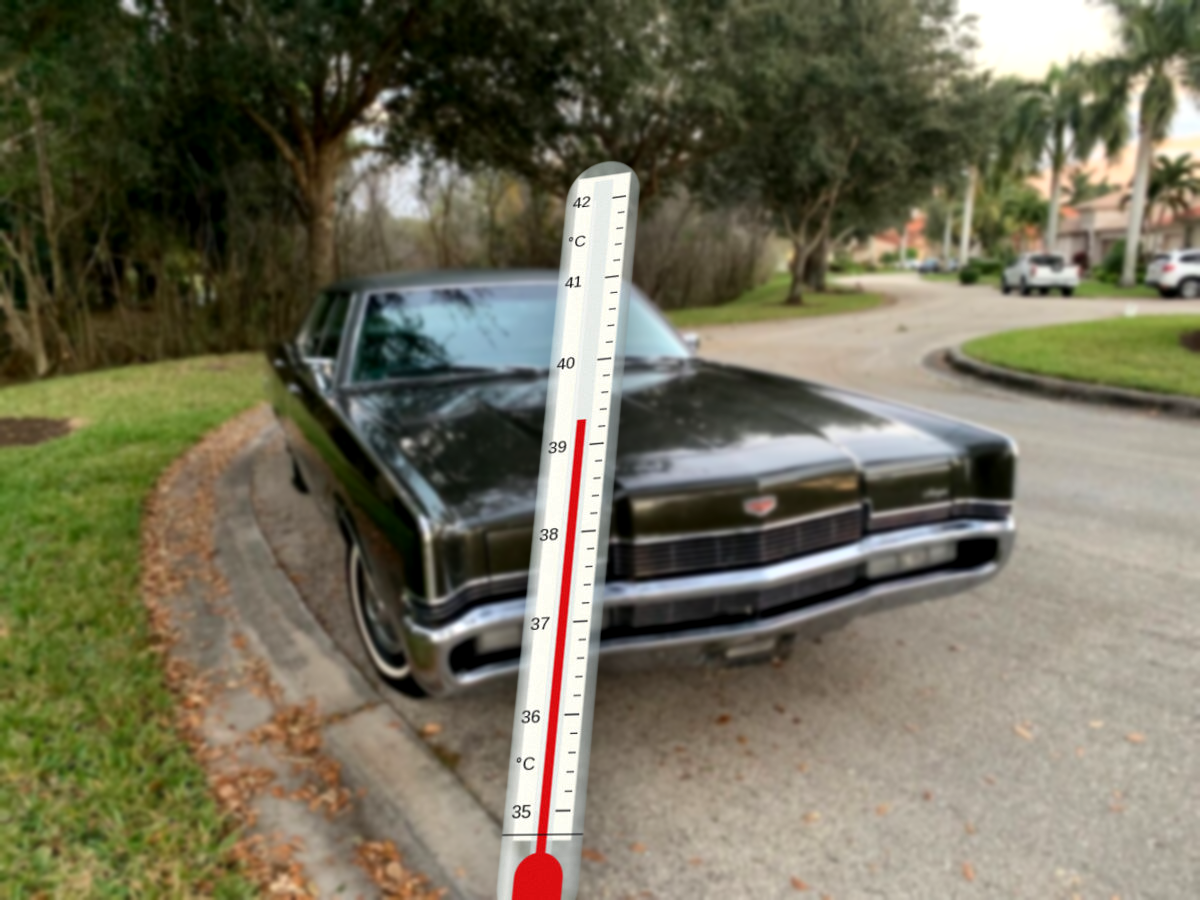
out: 39.3,°C
